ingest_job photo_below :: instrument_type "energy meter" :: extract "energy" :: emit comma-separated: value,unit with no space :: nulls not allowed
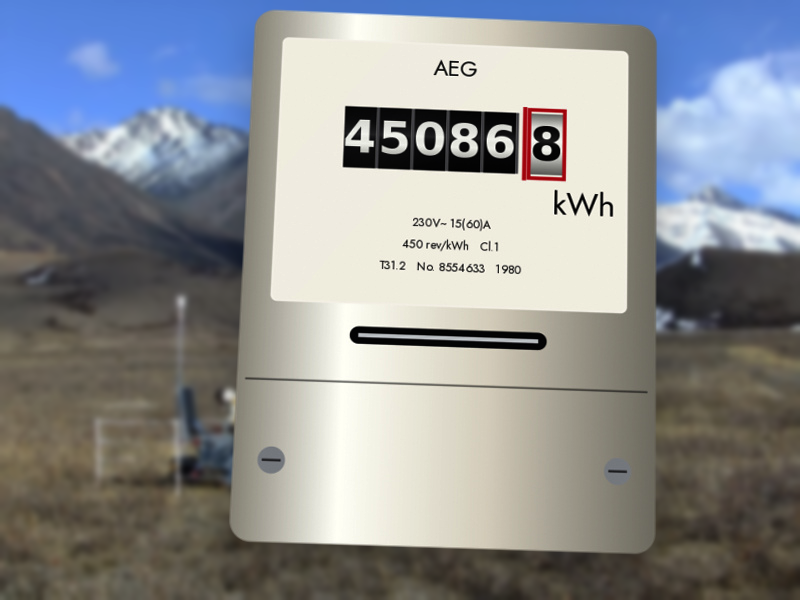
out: 45086.8,kWh
